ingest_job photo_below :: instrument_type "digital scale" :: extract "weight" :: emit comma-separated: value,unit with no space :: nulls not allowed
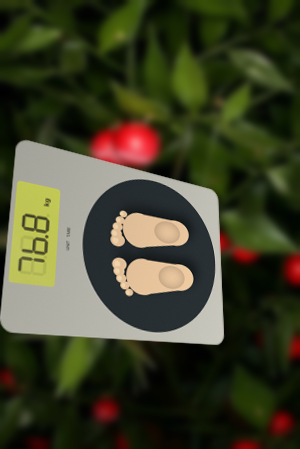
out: 76.8,kg
